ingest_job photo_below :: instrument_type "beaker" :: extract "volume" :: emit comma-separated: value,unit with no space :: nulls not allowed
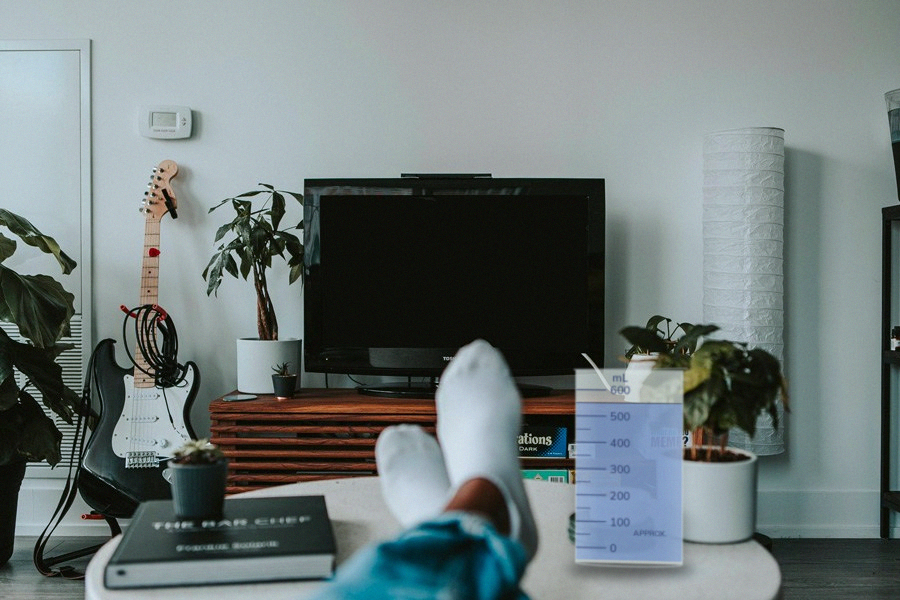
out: 550,mL
